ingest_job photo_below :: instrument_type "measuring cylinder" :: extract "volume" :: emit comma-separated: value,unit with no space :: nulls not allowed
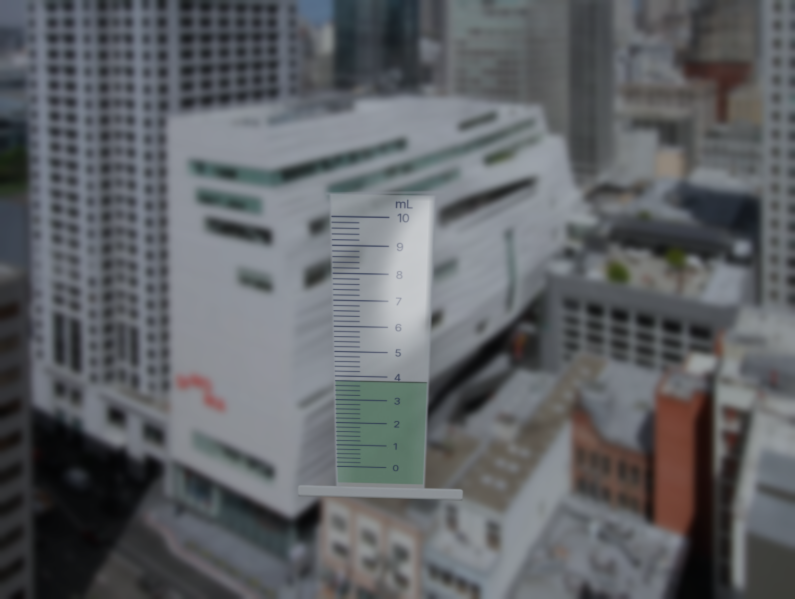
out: 3.8,mL
